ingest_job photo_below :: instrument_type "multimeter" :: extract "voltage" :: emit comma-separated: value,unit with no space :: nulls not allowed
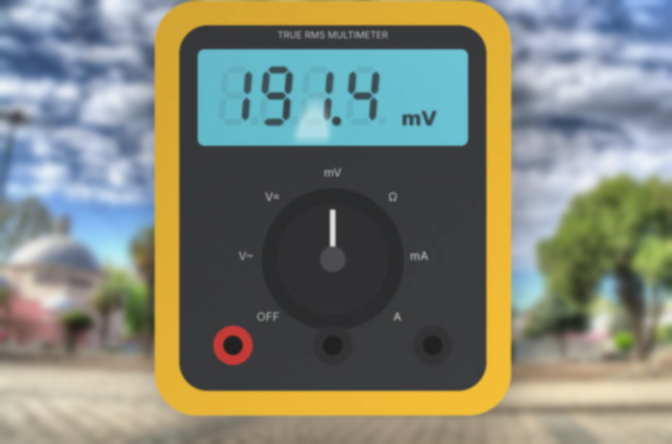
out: 191.4,mV
